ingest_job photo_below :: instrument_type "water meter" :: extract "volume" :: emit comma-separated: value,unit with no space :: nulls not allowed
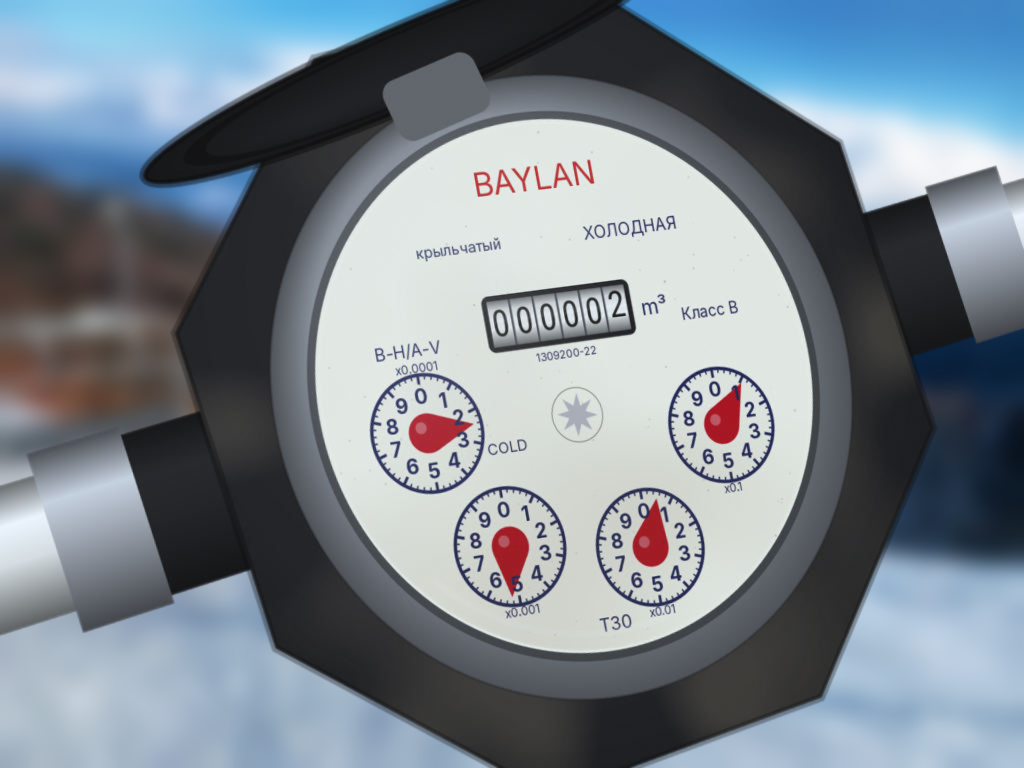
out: 2.1052,m³
